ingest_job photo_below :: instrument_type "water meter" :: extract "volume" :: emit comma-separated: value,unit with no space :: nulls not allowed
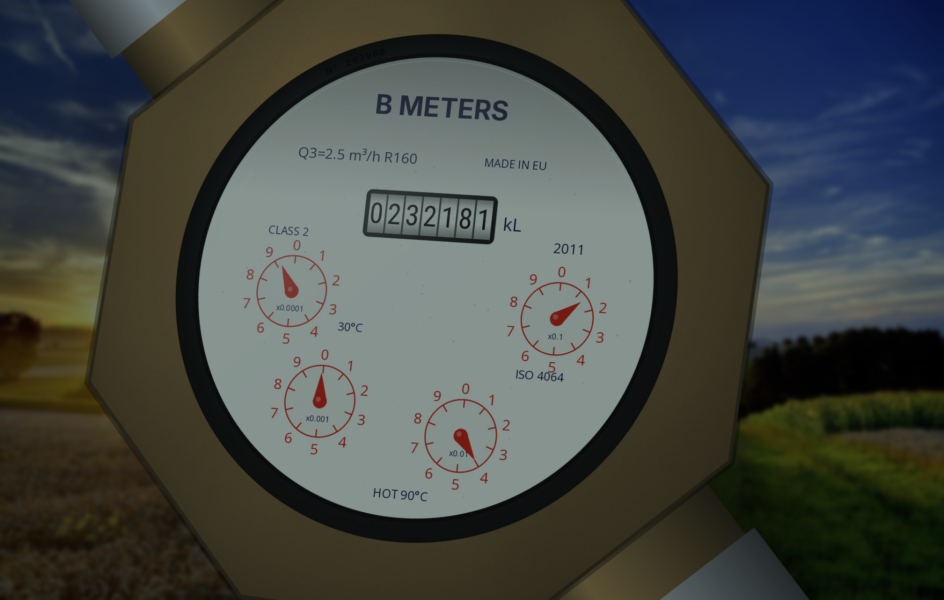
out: 232181.1399,kL
